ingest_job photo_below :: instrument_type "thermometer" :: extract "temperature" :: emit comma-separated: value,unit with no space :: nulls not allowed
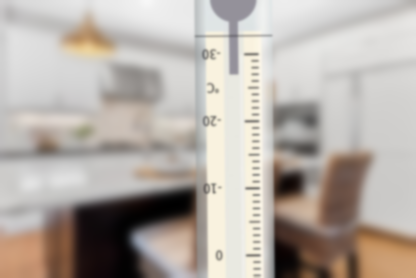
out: -27,°C
